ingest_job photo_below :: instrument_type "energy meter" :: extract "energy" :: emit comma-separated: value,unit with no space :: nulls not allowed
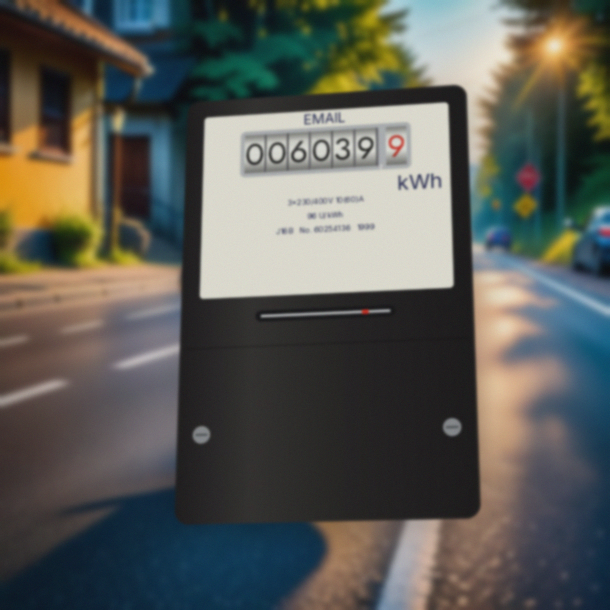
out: 6039.9,kWh
